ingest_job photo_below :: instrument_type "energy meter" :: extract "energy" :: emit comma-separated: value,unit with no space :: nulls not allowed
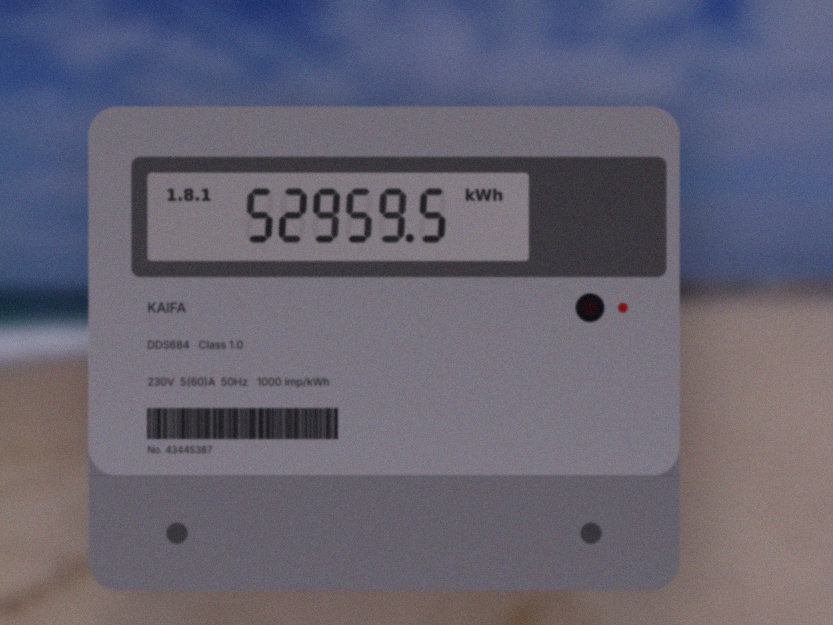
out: 52959.5,kWh
